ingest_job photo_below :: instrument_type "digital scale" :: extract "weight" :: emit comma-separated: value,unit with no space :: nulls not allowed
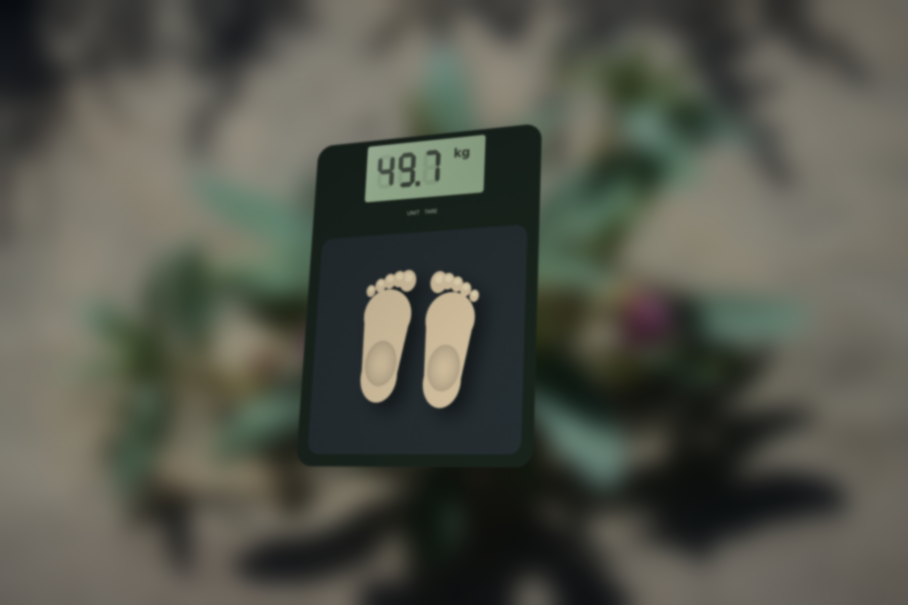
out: 49.7,kg
